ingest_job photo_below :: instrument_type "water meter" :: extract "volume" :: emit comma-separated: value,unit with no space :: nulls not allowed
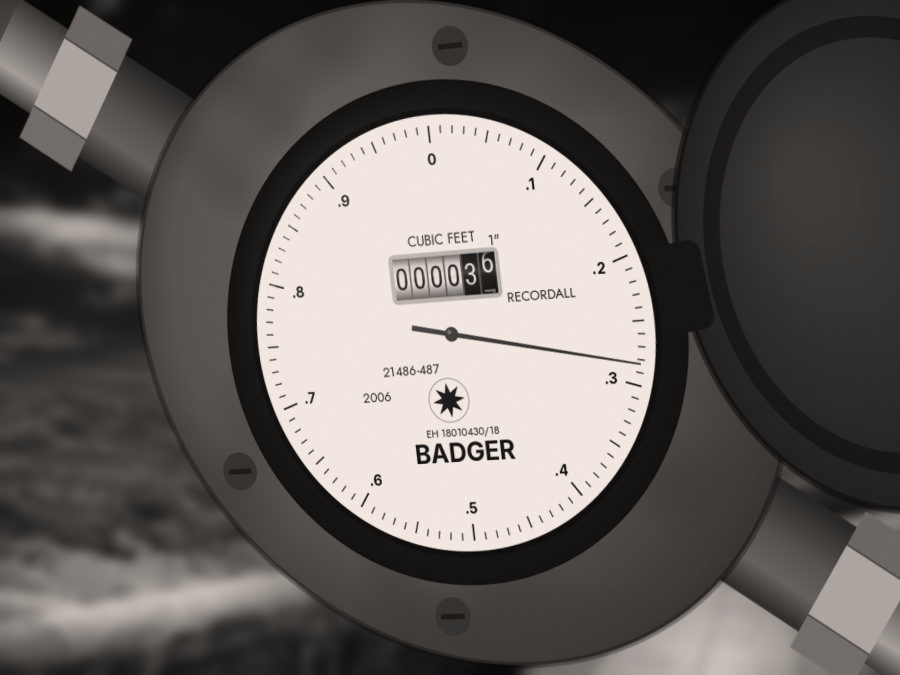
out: 36.28,ft³
